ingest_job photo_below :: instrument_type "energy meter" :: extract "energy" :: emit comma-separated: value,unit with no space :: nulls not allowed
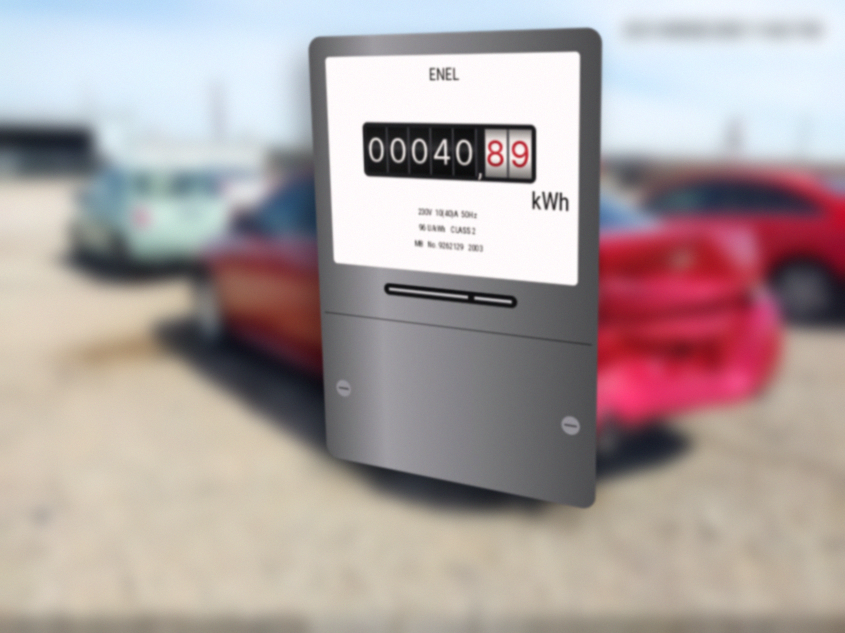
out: 40.89,kWh
